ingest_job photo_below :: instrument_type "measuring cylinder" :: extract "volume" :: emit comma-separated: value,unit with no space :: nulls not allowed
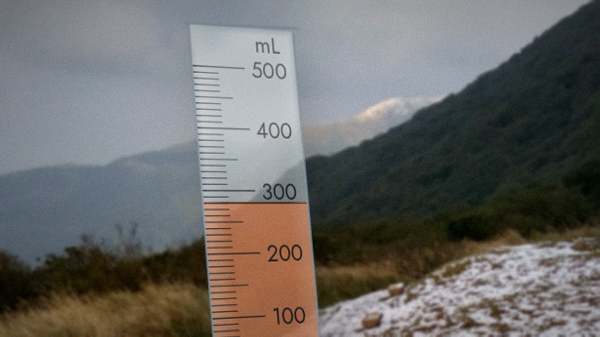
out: 280,mL
